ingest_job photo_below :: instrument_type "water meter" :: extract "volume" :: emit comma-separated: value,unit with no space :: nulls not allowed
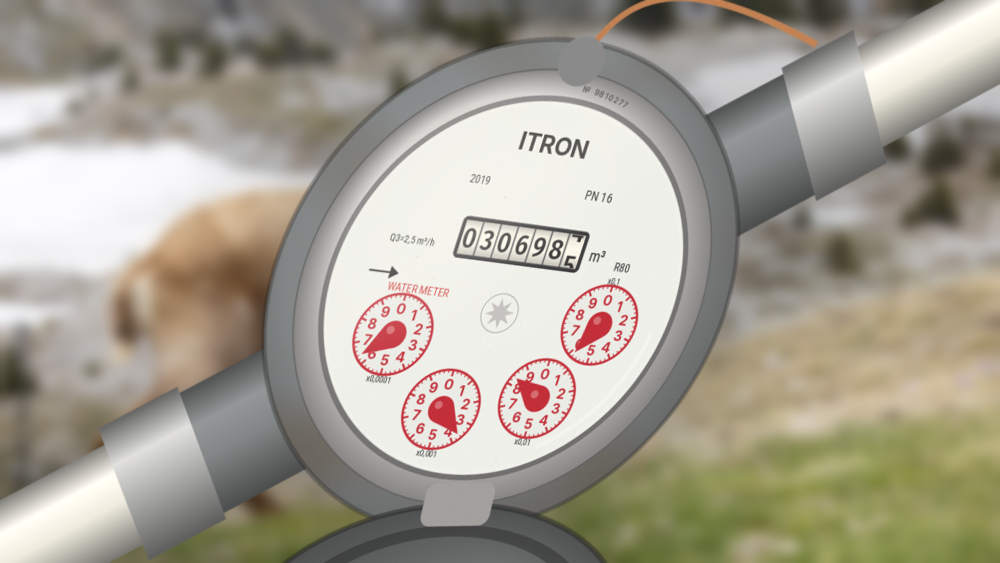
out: 306984.5836,m³
